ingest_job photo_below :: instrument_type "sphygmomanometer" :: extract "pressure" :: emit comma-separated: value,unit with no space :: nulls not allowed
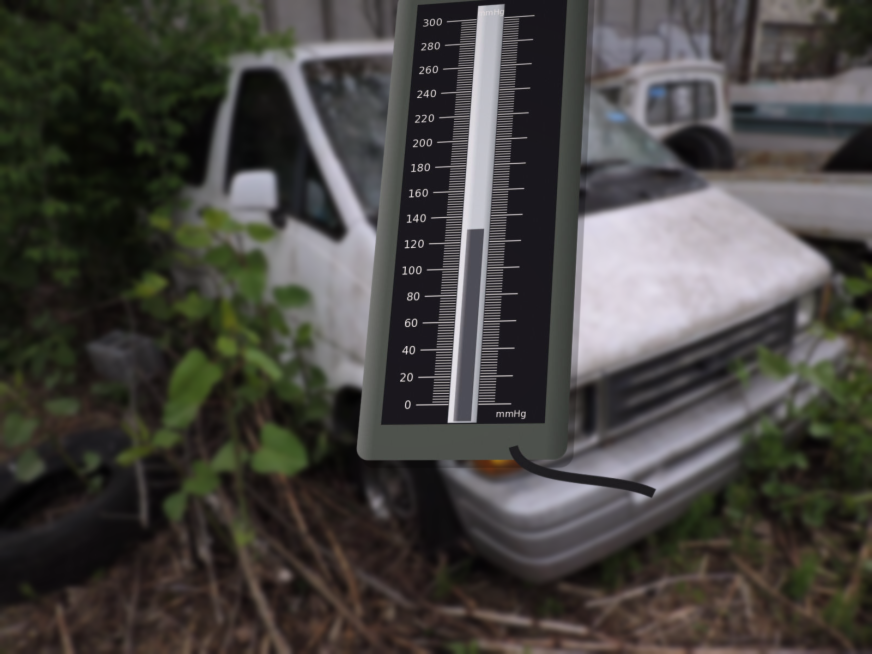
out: 130,mmHg
